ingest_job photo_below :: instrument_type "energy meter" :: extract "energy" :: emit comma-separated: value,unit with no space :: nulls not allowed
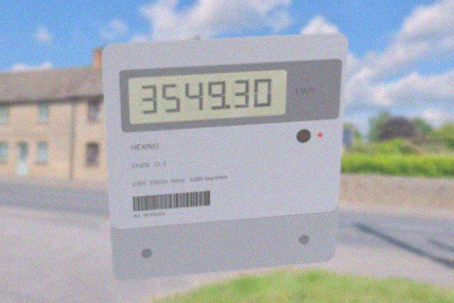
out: 3549.30,kWh
